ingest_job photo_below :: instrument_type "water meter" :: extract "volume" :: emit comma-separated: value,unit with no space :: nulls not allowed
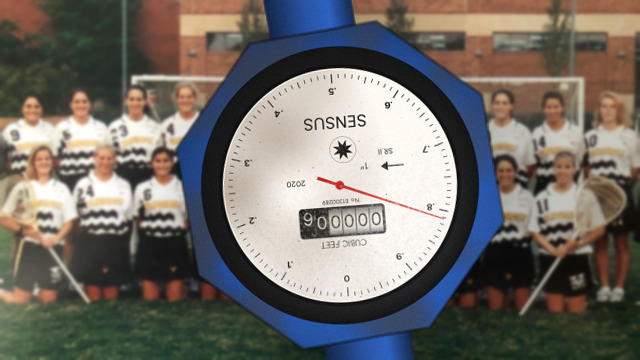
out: 5.81,ft³
